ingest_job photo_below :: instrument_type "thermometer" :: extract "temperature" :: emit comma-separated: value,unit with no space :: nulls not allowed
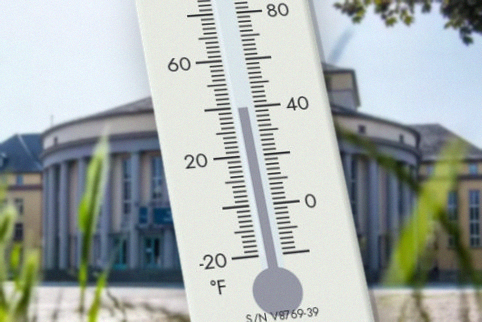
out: 40,°F
